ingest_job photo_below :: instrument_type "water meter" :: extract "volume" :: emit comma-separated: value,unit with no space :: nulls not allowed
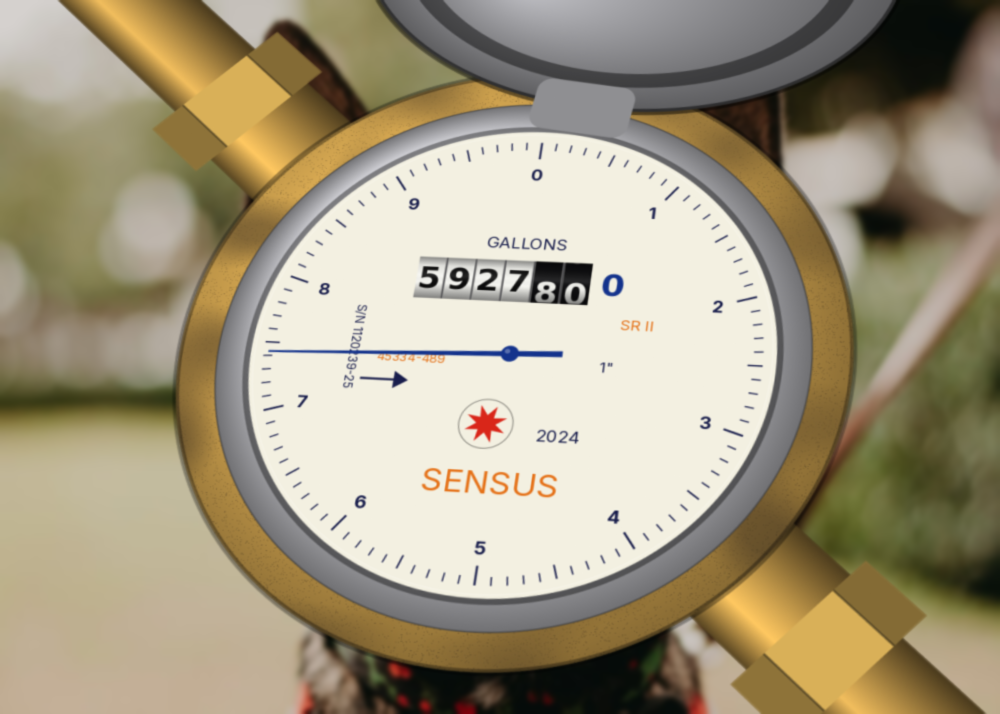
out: 5927797.4,gal
